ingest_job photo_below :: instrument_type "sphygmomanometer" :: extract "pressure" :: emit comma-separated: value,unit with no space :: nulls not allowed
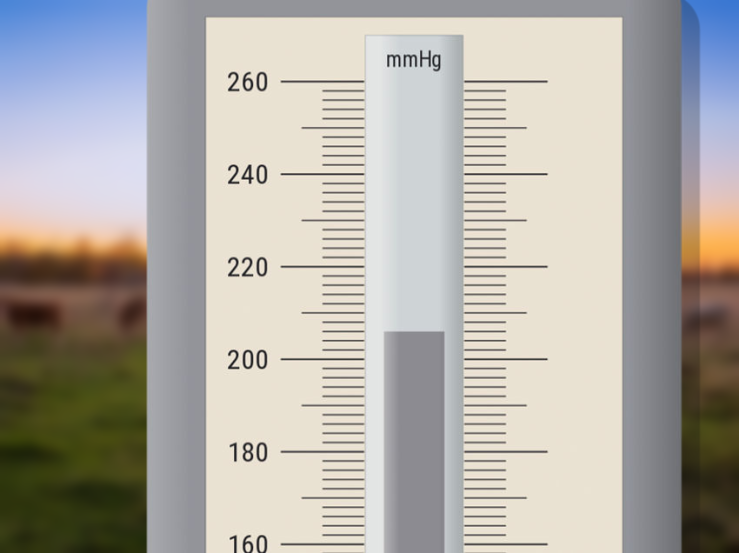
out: 206,mmHg
